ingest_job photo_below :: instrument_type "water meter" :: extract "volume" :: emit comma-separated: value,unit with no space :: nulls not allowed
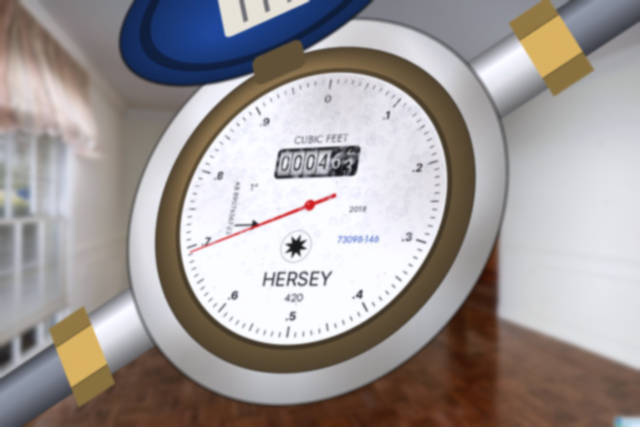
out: 462.69,ft³
